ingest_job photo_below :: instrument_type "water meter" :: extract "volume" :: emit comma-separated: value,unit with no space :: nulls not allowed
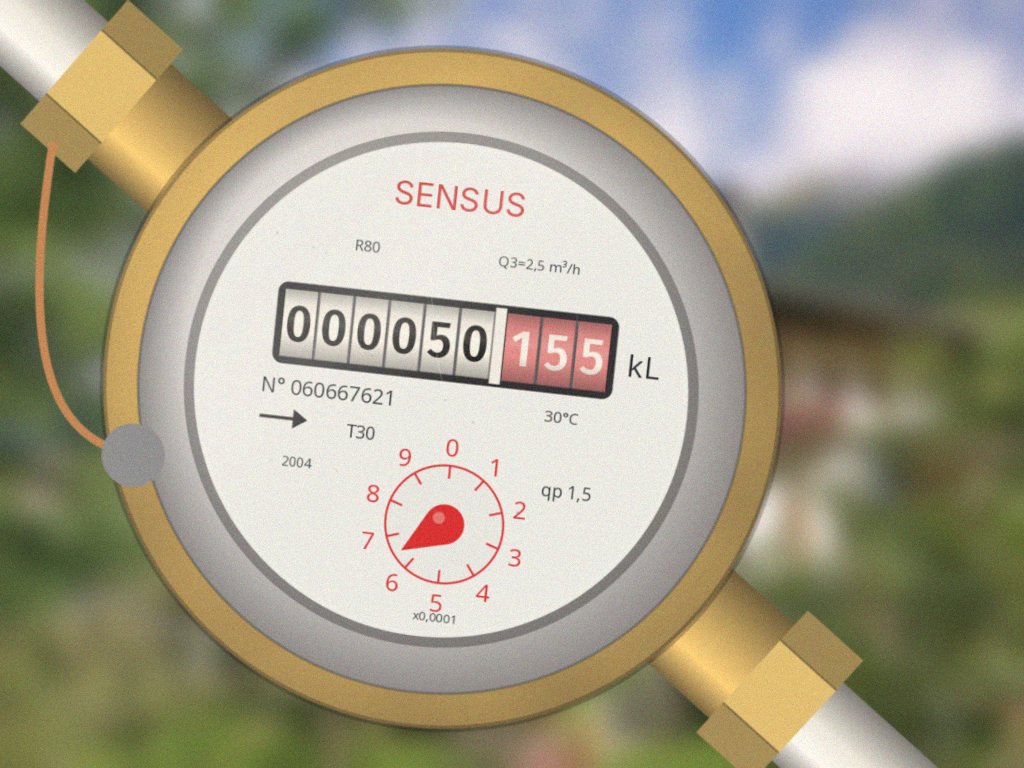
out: 50.1556,kL
